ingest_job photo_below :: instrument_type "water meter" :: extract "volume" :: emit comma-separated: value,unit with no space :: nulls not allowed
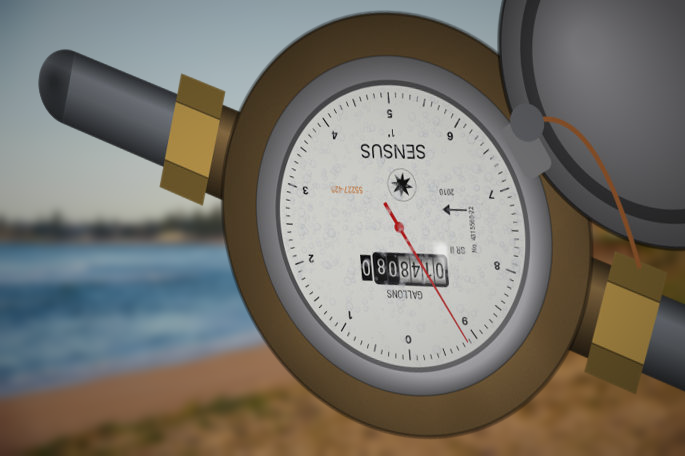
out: 148079.1,gal
